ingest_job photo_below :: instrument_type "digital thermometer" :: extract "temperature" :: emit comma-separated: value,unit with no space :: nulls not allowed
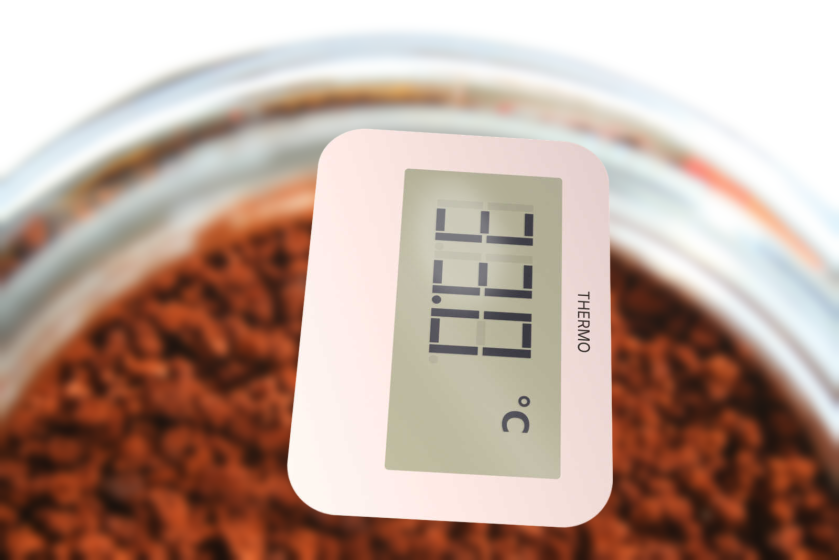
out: 33.0,°C
